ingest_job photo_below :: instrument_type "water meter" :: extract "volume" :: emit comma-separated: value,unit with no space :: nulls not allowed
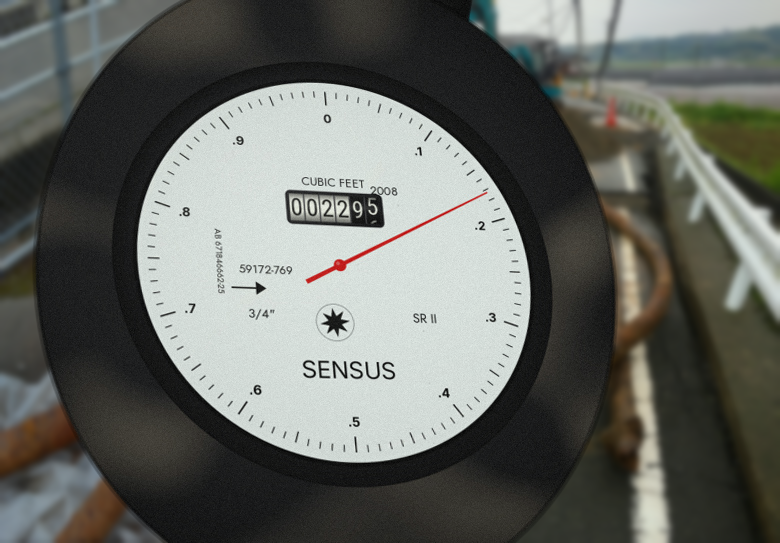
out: 2295.17,ft³
